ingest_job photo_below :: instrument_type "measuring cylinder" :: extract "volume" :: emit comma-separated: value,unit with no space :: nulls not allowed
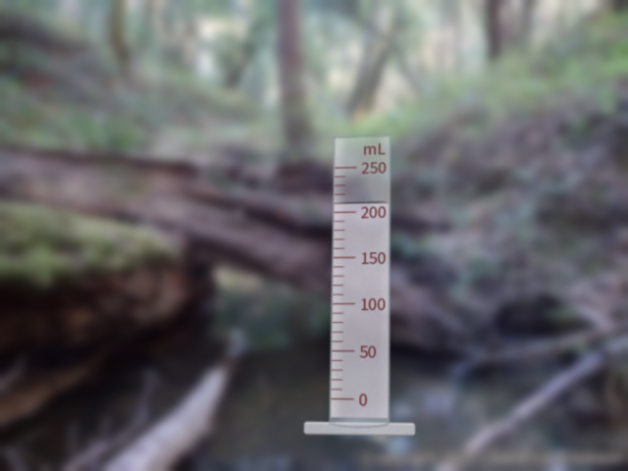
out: 210,mL
